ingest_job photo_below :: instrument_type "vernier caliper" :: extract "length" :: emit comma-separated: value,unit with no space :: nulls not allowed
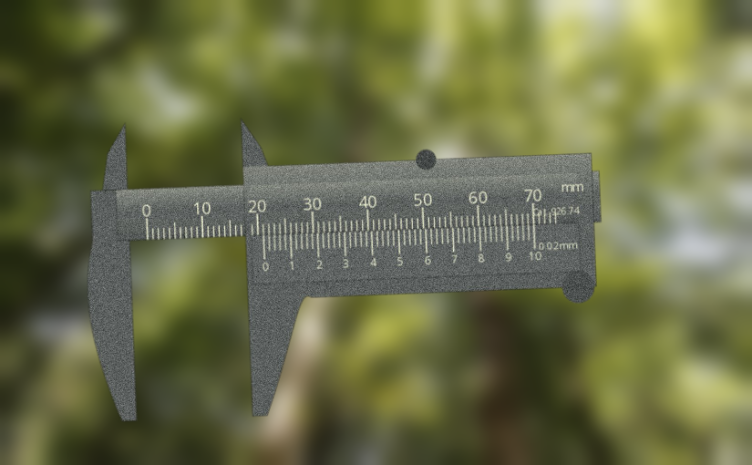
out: 21.0,mm
